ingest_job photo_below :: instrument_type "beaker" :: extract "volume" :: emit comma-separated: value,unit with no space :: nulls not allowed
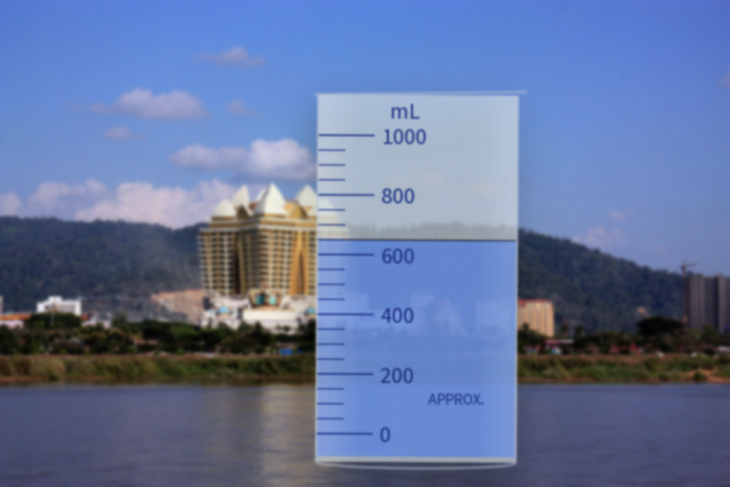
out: 650,mL
